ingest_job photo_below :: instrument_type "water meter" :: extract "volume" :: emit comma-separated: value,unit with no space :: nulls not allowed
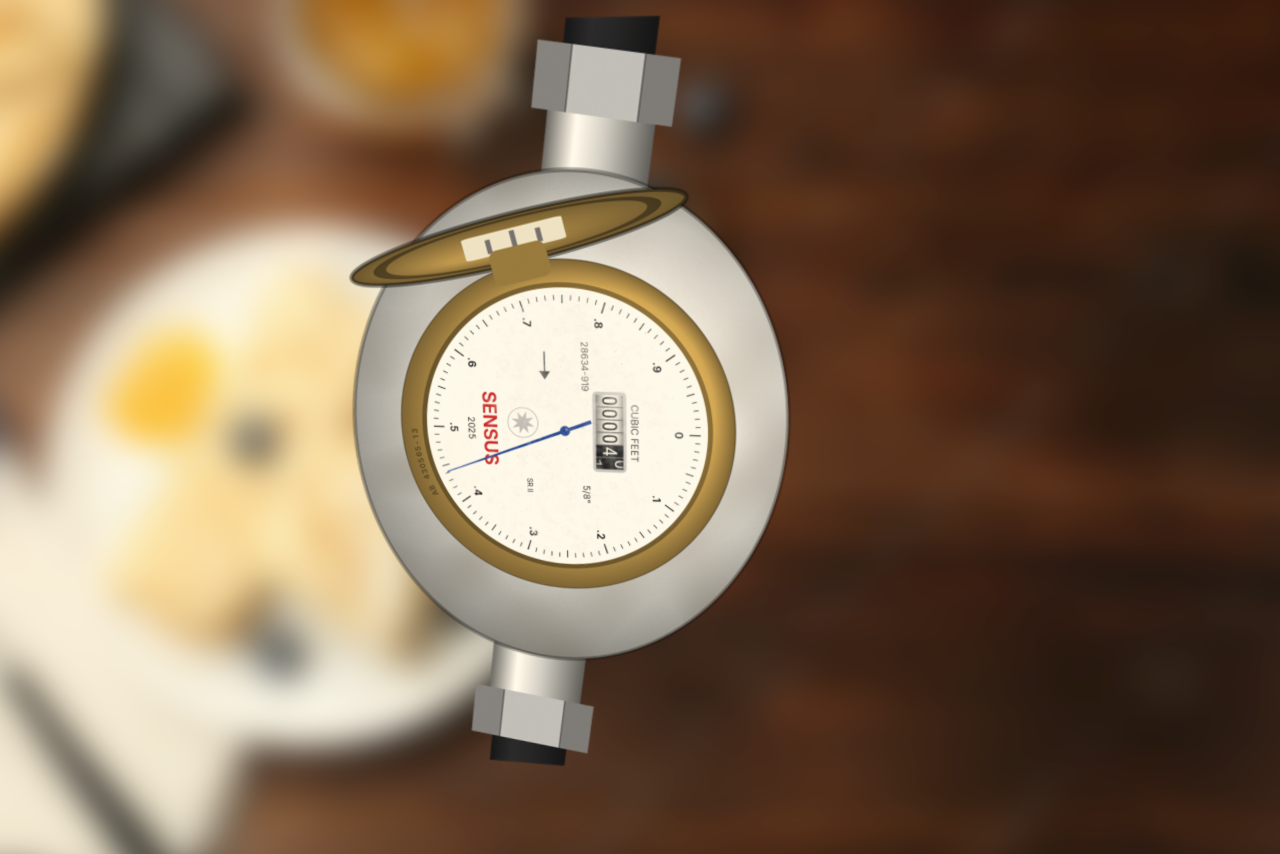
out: 40.44,ft³
